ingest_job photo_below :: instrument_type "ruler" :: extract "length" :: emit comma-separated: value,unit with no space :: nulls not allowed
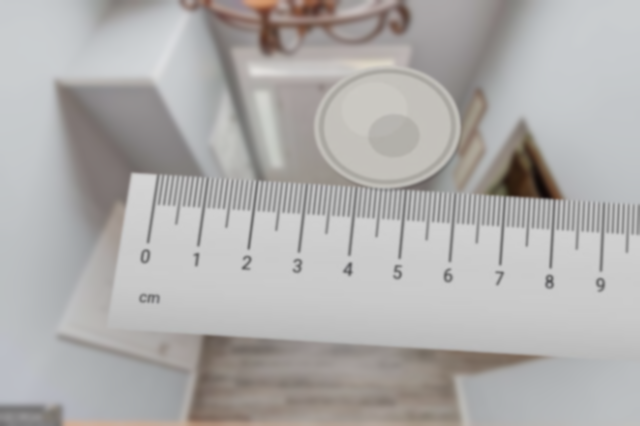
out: 3,cm
